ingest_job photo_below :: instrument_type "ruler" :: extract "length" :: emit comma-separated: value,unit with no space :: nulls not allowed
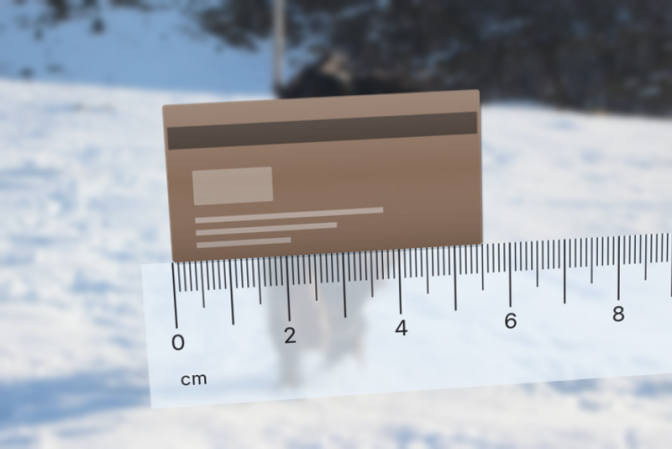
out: 5.5,cm
